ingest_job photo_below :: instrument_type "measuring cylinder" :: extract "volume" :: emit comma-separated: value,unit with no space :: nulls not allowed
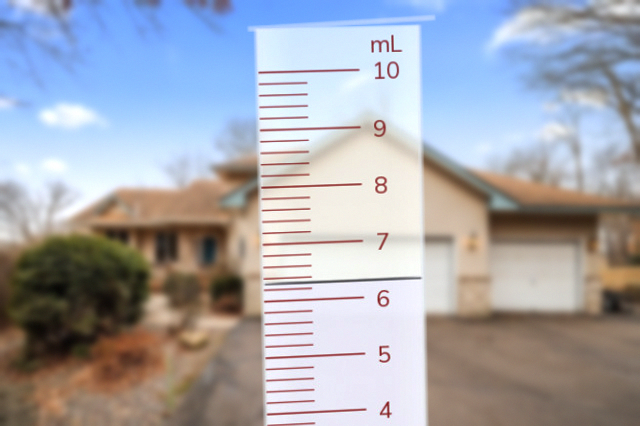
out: 6.3,mL
